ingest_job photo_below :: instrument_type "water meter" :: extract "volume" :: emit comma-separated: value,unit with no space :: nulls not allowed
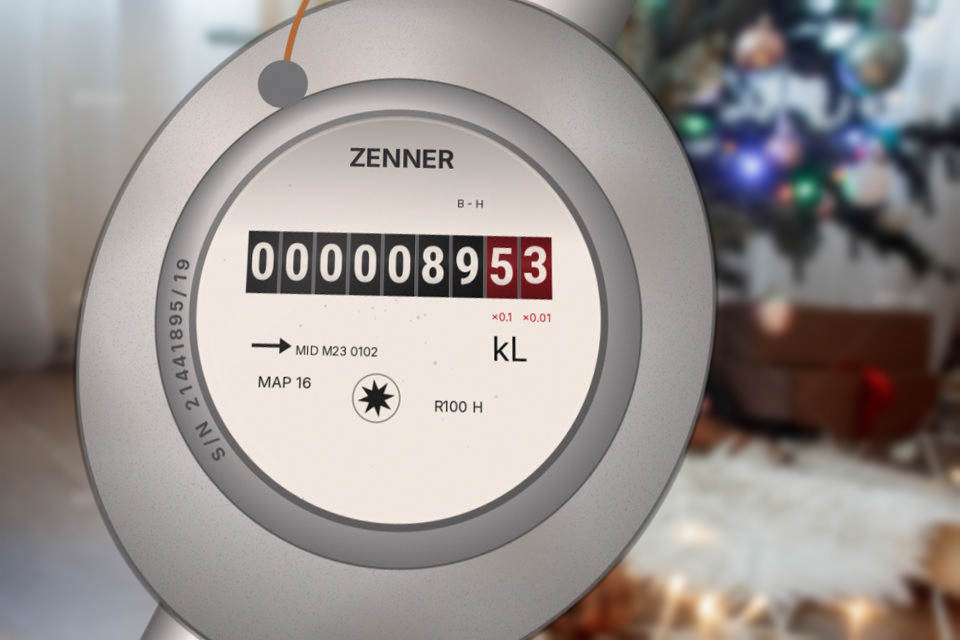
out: 89.53,kL
